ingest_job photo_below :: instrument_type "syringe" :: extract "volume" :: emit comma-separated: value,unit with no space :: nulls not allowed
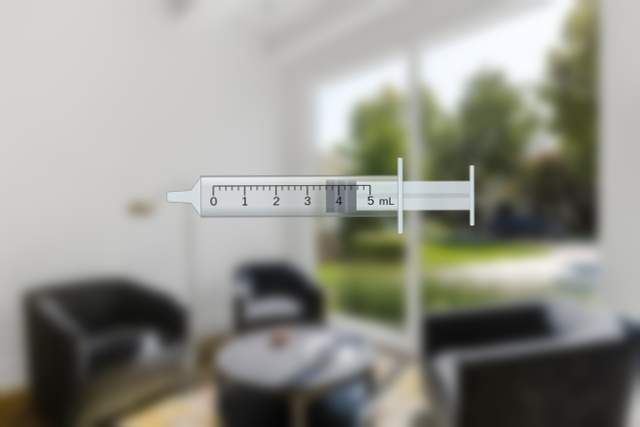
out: 3.6,mL
